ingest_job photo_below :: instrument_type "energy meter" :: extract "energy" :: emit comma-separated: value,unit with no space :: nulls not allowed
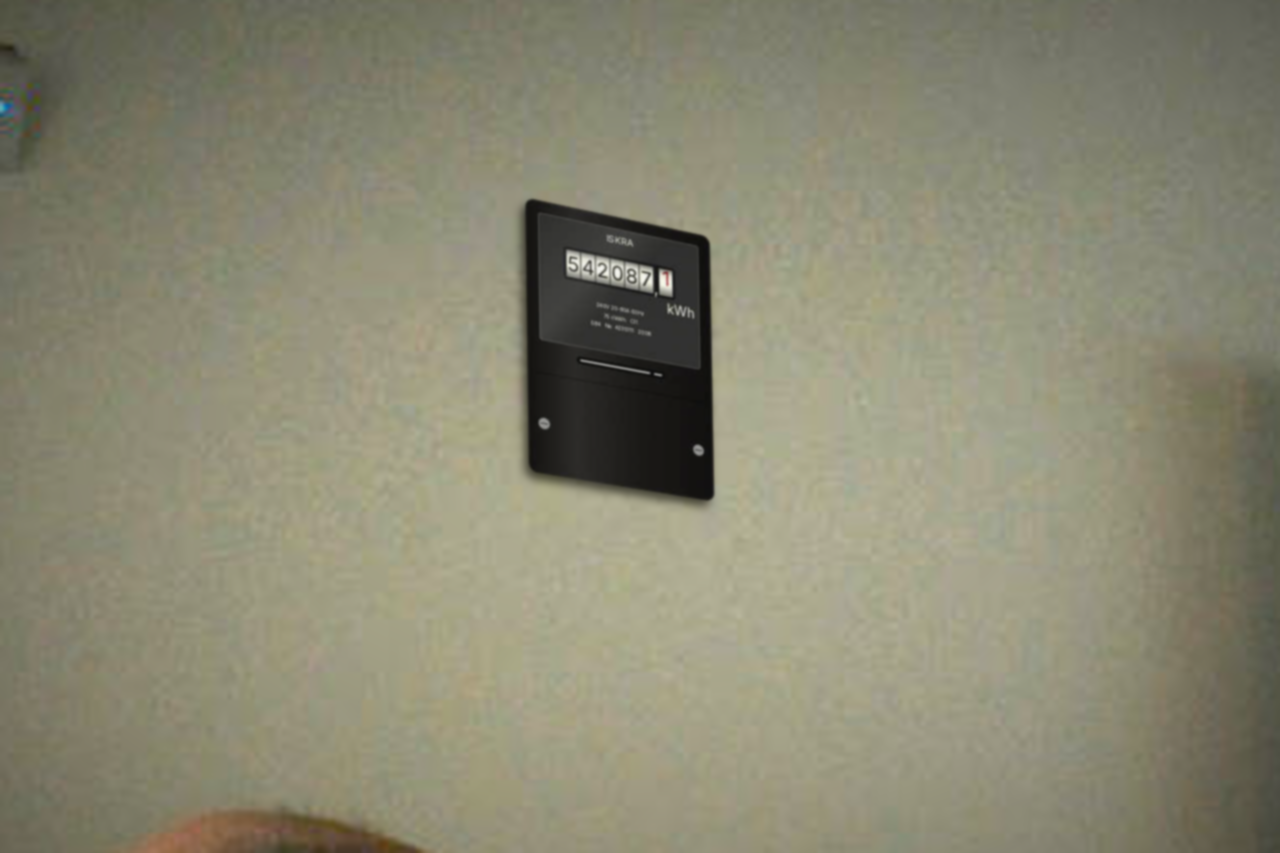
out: 542087.1,kWh
